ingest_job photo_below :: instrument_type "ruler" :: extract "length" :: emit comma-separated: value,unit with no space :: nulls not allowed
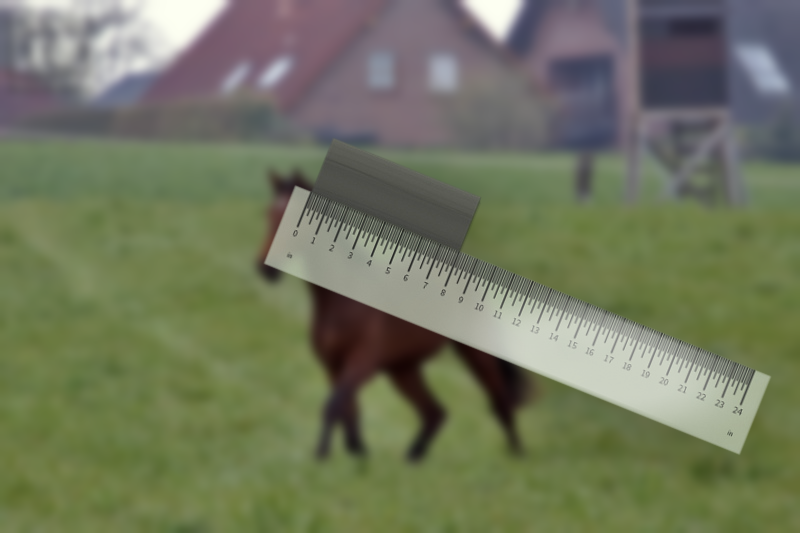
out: 8,in
